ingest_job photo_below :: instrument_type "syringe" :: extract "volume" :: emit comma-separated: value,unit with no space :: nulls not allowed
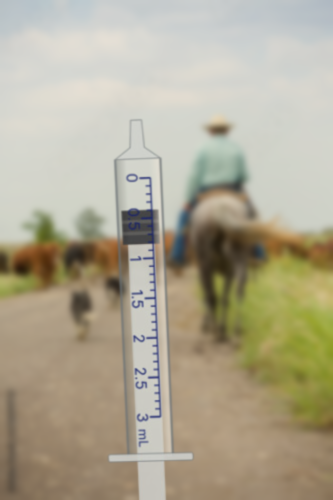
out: 0.4,mL
